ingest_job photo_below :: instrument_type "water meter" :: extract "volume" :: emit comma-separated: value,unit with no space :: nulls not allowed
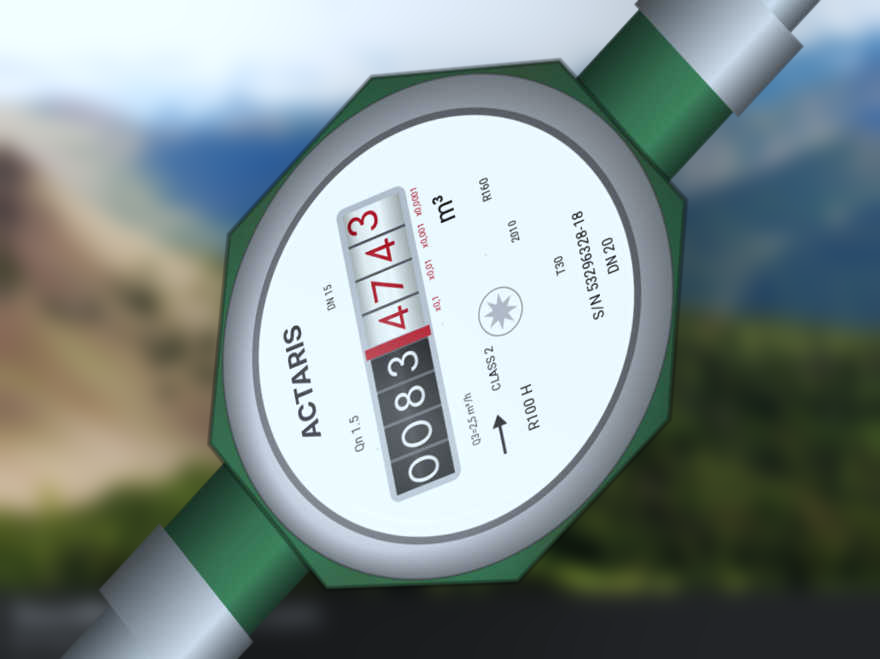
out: 83.4743,m³
